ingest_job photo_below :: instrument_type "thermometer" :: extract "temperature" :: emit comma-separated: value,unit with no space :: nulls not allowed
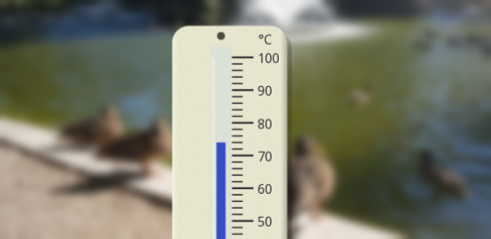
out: 74,°C
